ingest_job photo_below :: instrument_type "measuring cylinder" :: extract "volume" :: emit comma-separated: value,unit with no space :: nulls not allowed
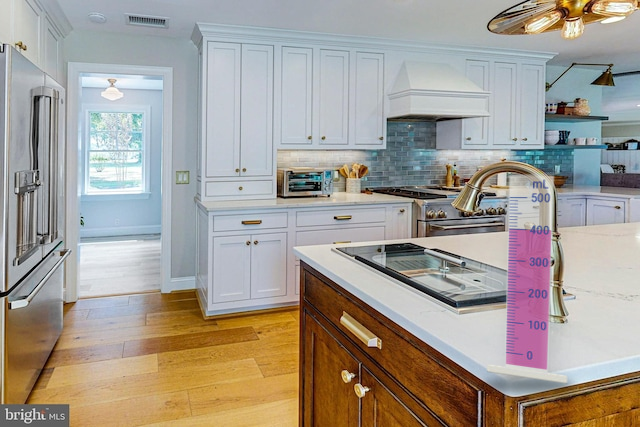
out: 400,mL
